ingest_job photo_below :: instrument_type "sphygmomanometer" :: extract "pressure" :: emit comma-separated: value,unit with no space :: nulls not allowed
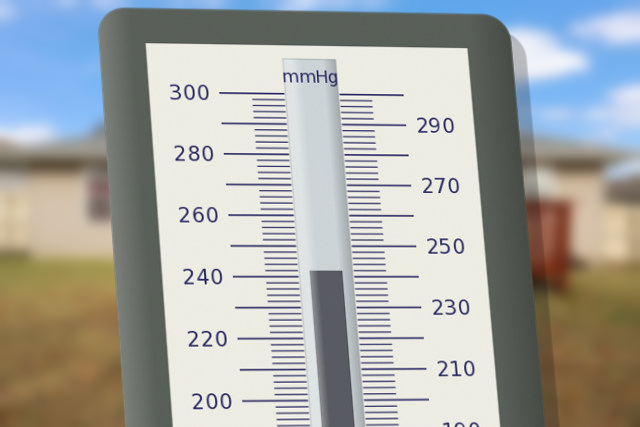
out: 242,mmHg
